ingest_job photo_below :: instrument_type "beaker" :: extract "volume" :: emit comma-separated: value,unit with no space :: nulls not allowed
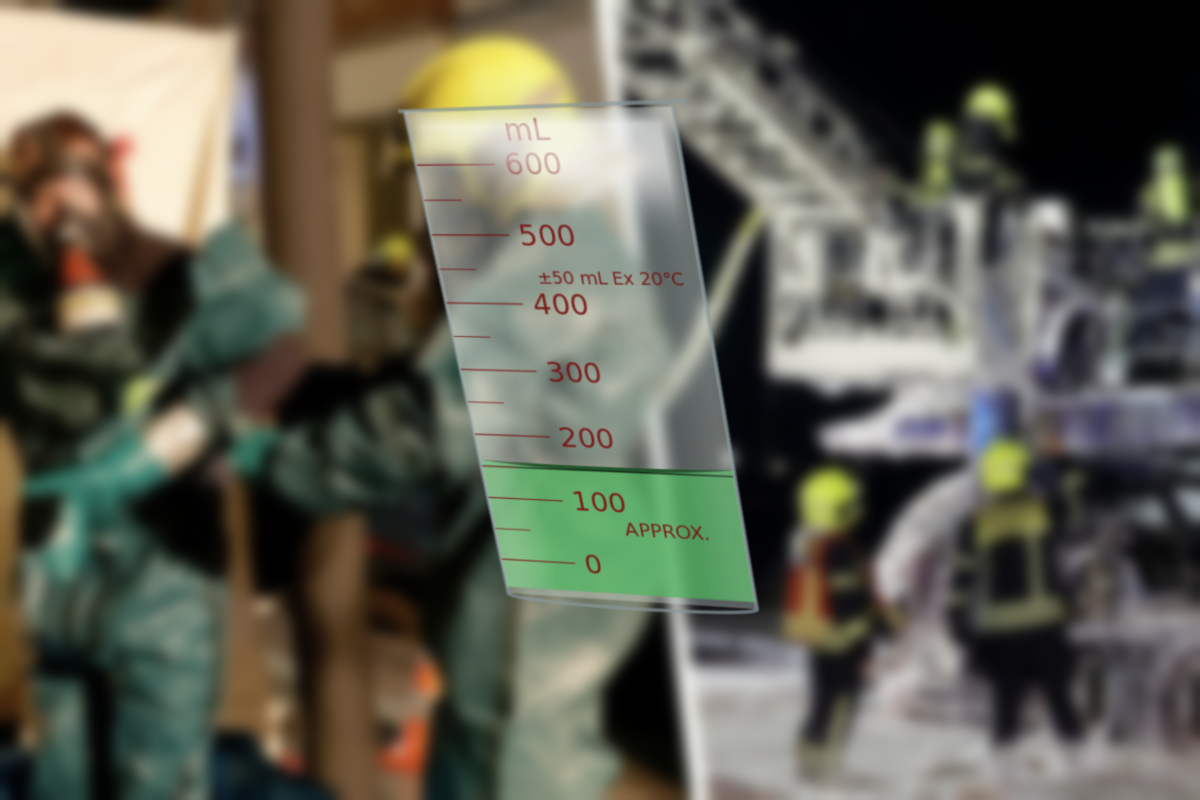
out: 150,mL
